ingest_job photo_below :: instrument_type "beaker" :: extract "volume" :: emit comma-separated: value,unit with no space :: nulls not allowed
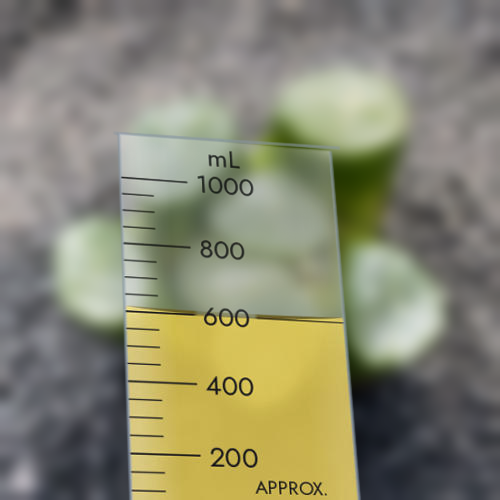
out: 600,mL
